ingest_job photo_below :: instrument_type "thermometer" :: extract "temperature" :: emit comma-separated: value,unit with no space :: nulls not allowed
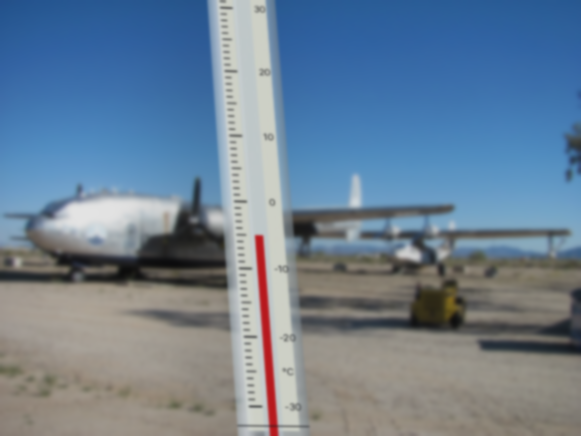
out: -5,°C
